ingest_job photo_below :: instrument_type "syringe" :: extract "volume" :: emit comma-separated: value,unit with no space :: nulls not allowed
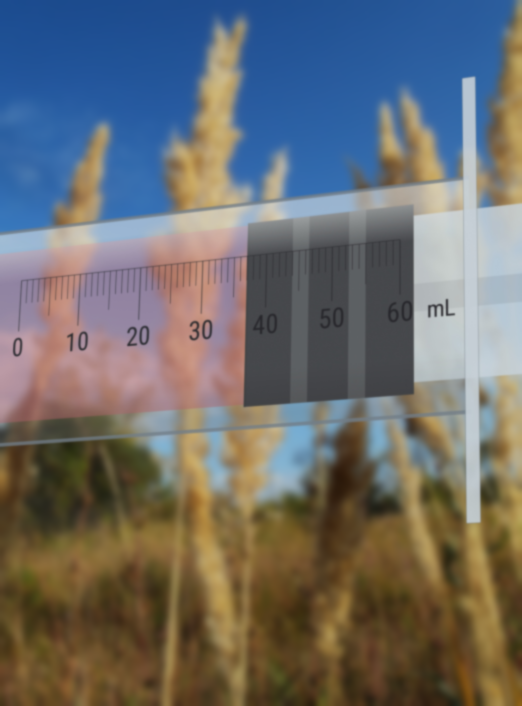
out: 37,mL
